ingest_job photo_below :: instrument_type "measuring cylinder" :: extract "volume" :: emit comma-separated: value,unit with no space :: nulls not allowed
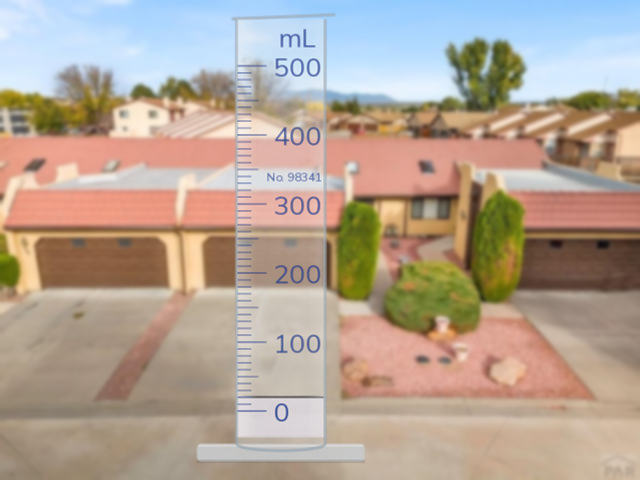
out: 20,mL
